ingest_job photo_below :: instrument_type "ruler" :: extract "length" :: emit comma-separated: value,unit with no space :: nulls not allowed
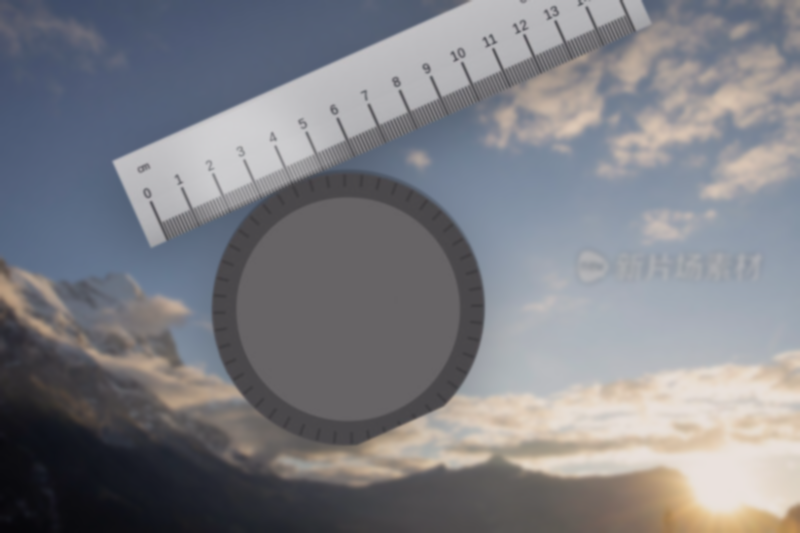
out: 8,cm
